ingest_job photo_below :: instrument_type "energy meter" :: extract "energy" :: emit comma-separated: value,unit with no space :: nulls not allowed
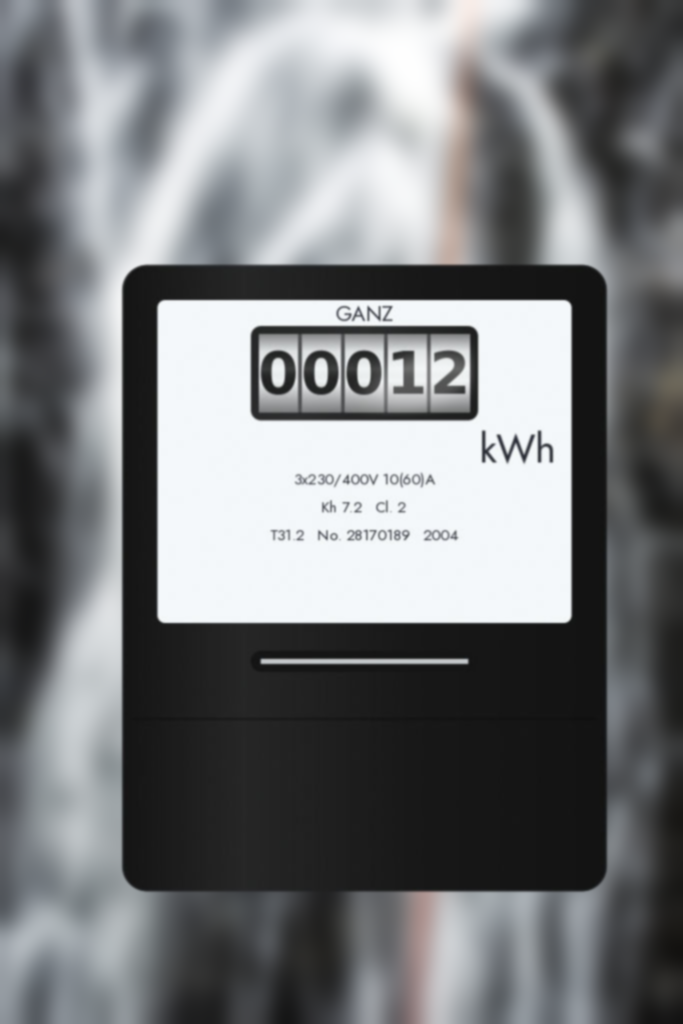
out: 12,kWh
